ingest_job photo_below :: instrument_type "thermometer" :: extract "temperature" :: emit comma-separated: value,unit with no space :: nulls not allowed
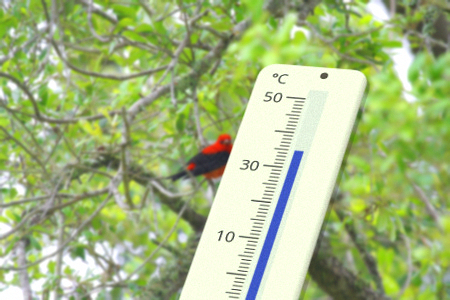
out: 35,°C
